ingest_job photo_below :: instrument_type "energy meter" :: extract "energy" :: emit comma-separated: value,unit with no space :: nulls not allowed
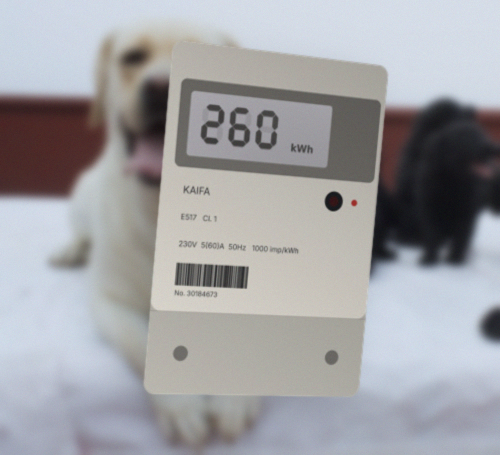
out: 260,kWh
